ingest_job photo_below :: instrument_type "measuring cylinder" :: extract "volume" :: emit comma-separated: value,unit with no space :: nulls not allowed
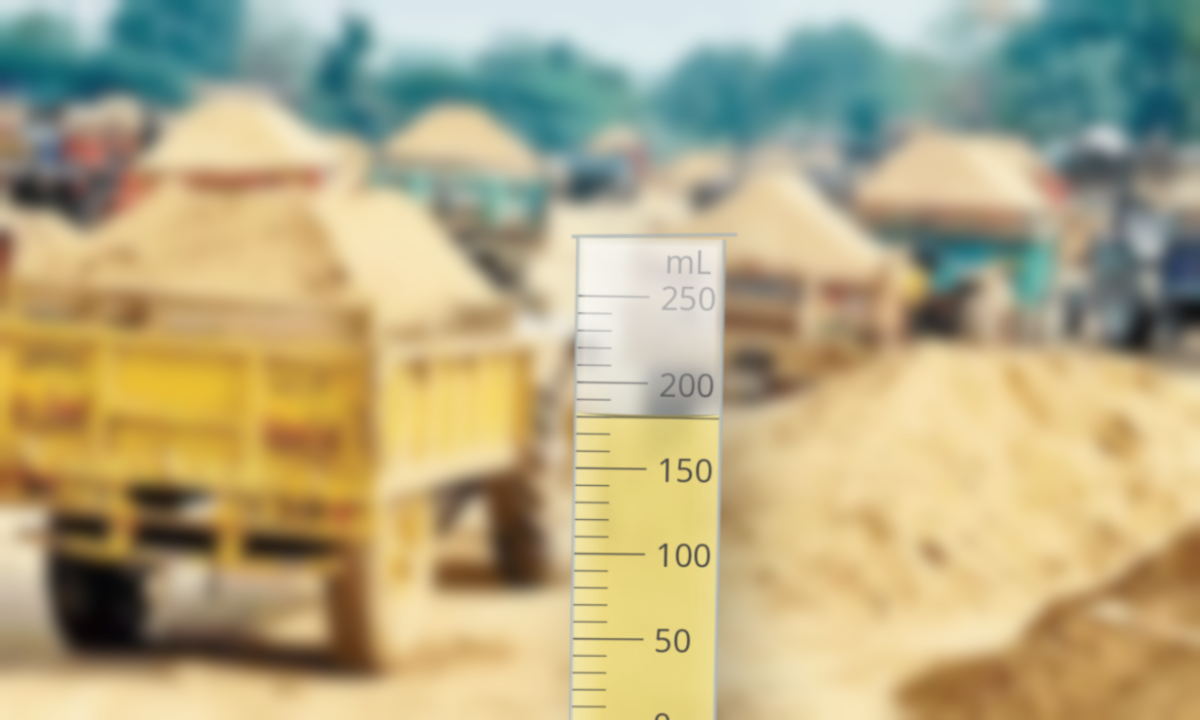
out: 180,mL
